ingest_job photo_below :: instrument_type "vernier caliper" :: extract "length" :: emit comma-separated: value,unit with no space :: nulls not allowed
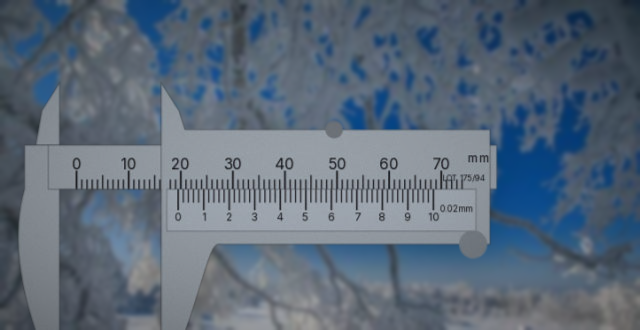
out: 19.5,mm
